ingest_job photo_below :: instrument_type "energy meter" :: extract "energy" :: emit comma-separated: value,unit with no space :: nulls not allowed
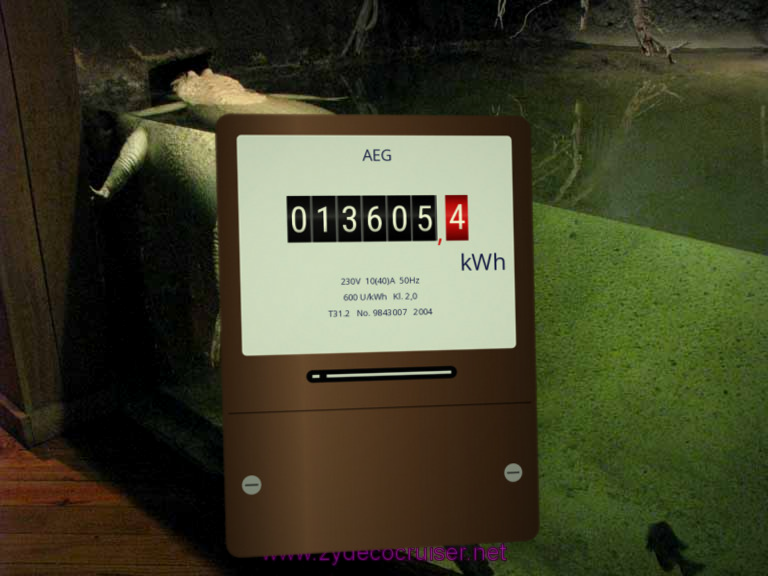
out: 13605.4,kWh
